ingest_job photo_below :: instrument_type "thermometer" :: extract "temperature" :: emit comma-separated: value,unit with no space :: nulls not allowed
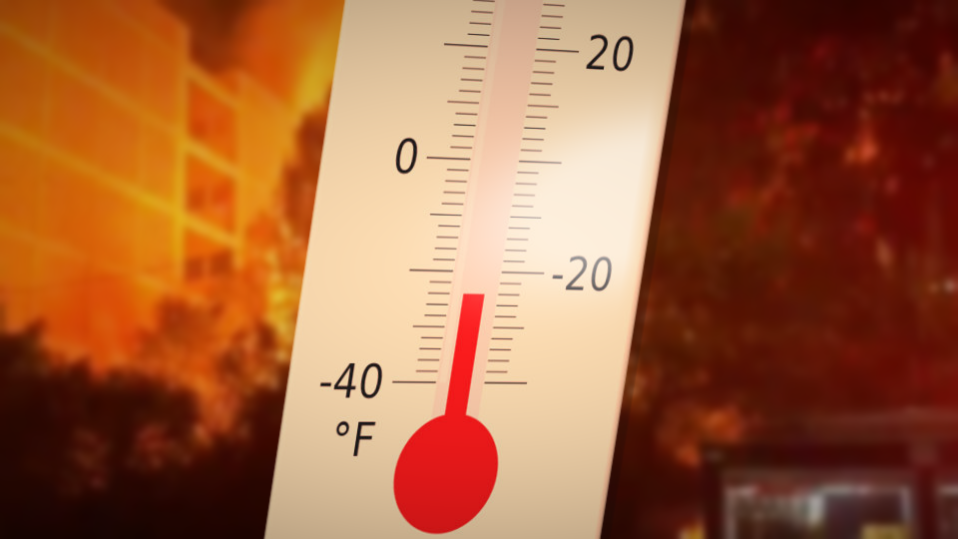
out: -24,°F
